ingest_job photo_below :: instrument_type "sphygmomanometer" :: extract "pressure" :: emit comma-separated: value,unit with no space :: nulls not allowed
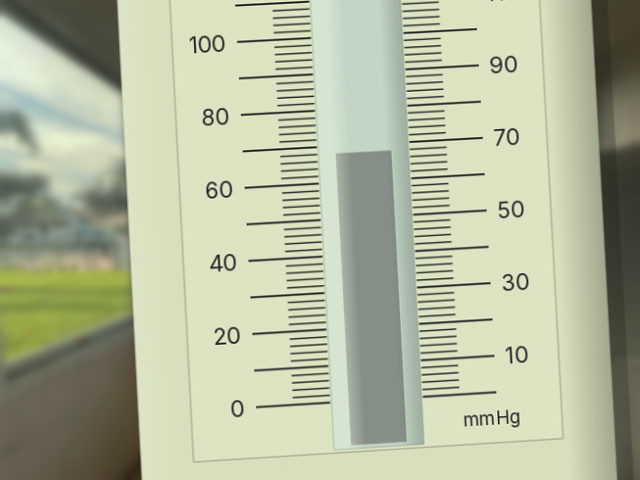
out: 68,mmHg
